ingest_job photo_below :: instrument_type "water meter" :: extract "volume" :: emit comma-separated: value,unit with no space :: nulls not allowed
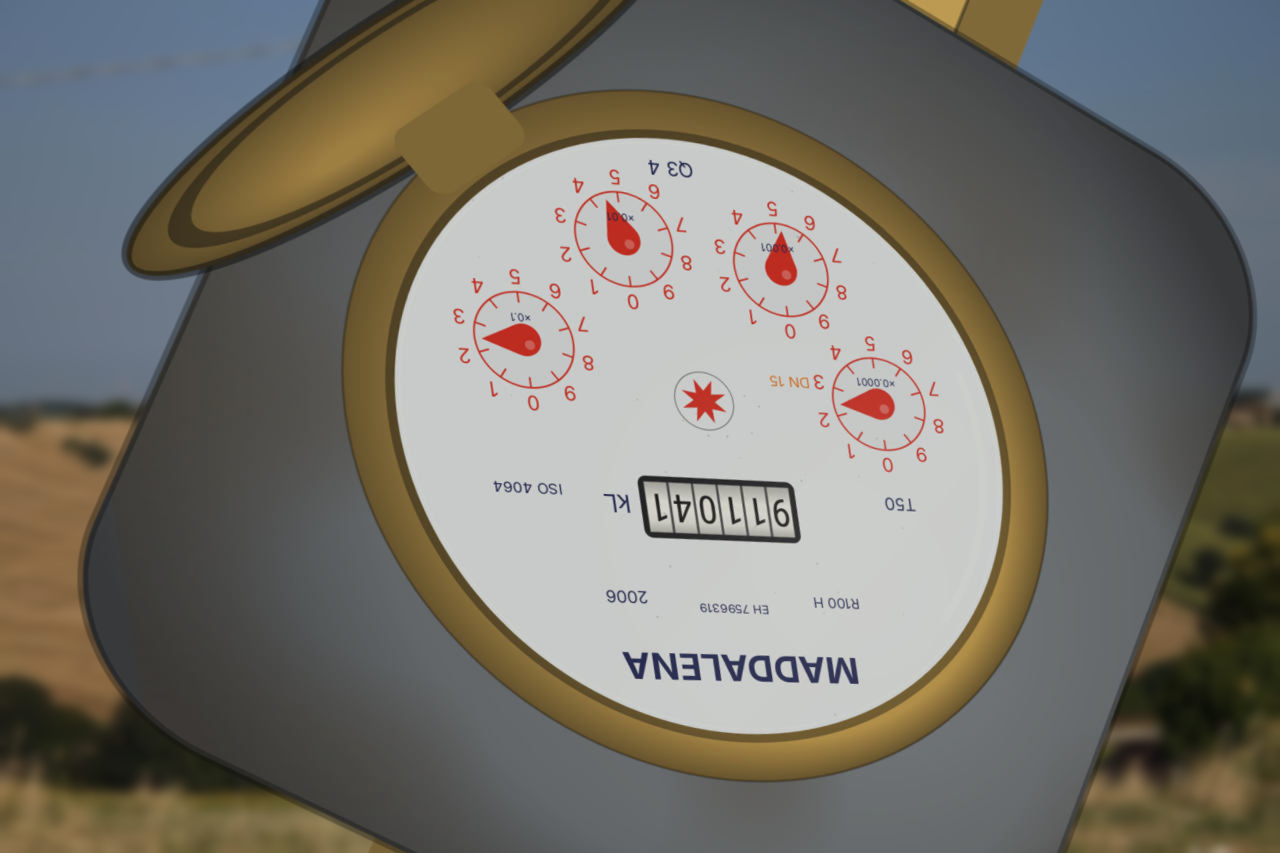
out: 911041.2452,kL
